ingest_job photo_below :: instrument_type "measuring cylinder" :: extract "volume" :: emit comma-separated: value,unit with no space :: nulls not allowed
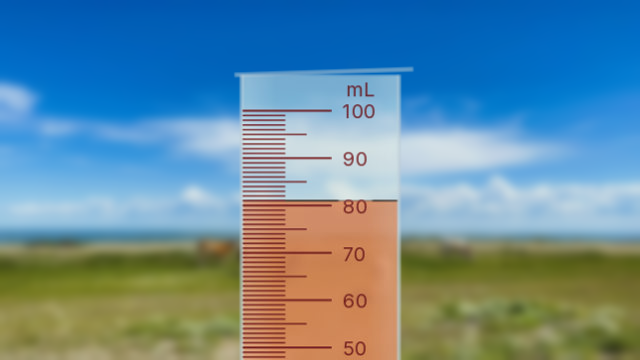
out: 81,mL
